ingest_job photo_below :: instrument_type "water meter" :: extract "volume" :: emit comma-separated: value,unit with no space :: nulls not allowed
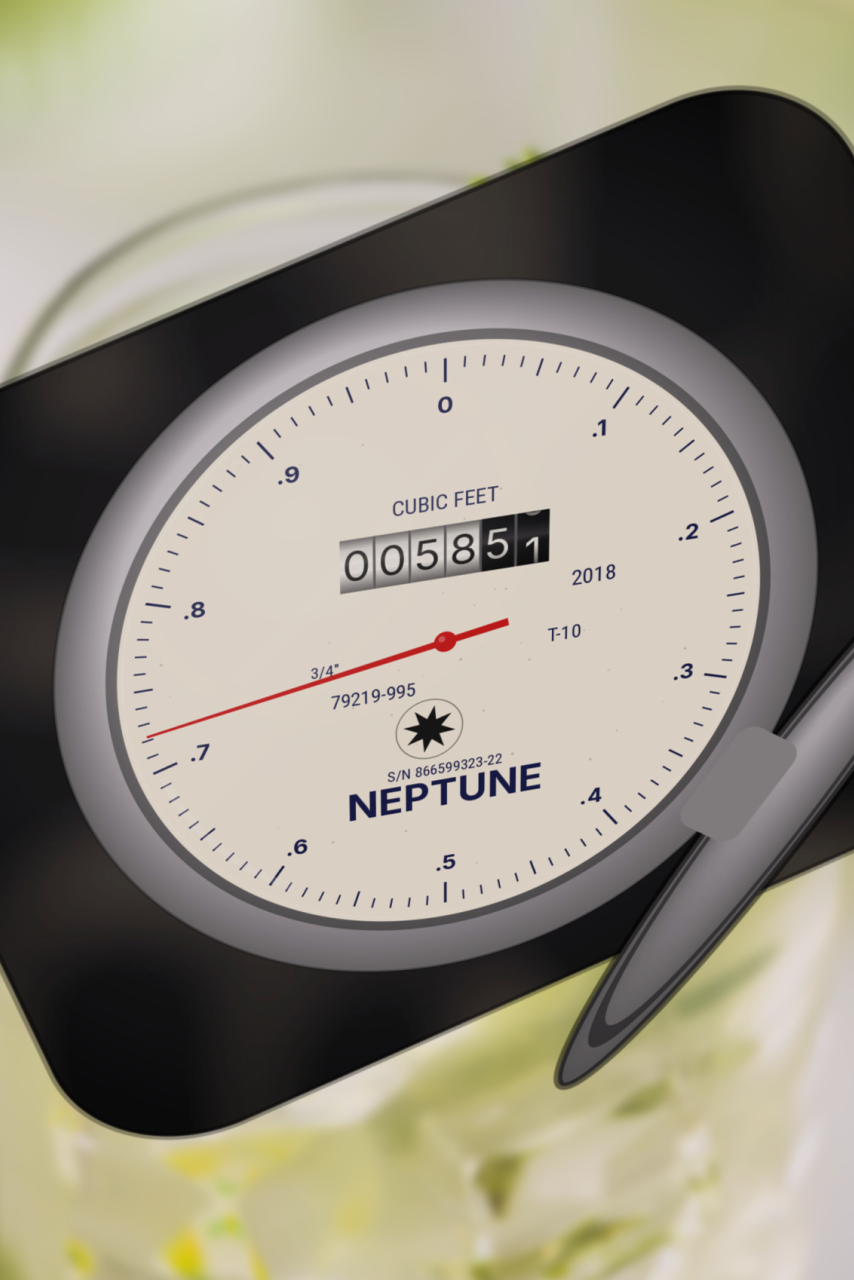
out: 5850.72,ft³
